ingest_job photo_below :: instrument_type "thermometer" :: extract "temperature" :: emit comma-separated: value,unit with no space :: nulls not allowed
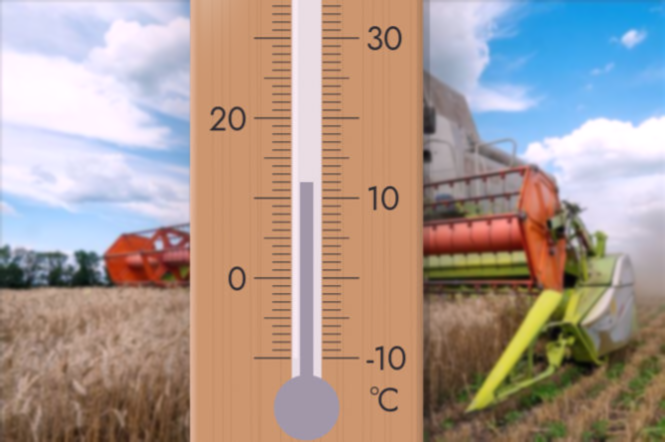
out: 12,°C
